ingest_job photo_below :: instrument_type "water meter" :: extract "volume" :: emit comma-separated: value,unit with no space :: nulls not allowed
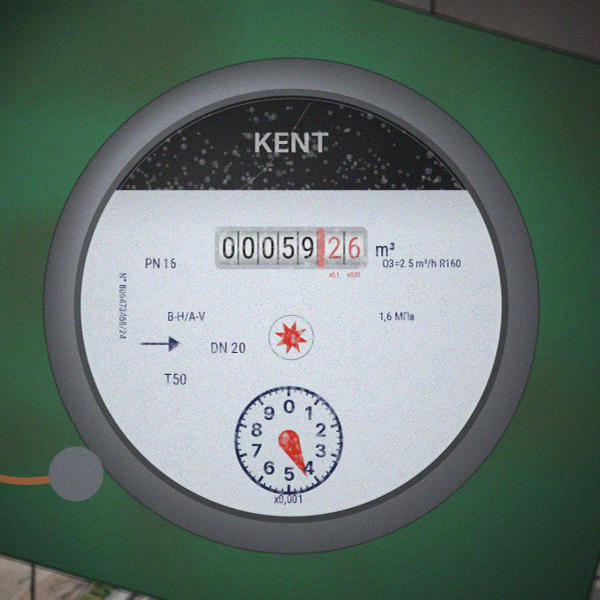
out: 59.264,m³
